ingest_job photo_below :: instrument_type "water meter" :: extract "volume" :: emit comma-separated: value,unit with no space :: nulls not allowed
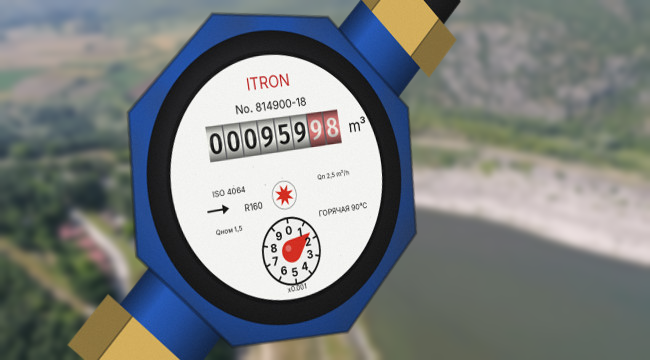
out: 959.981,m³
